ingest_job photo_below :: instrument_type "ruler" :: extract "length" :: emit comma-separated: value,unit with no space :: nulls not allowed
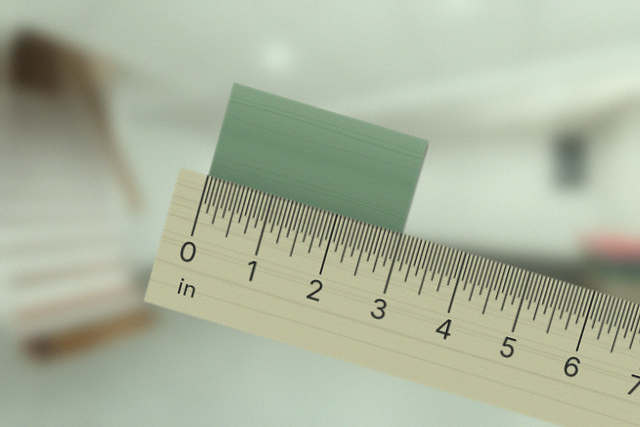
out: 3,in
